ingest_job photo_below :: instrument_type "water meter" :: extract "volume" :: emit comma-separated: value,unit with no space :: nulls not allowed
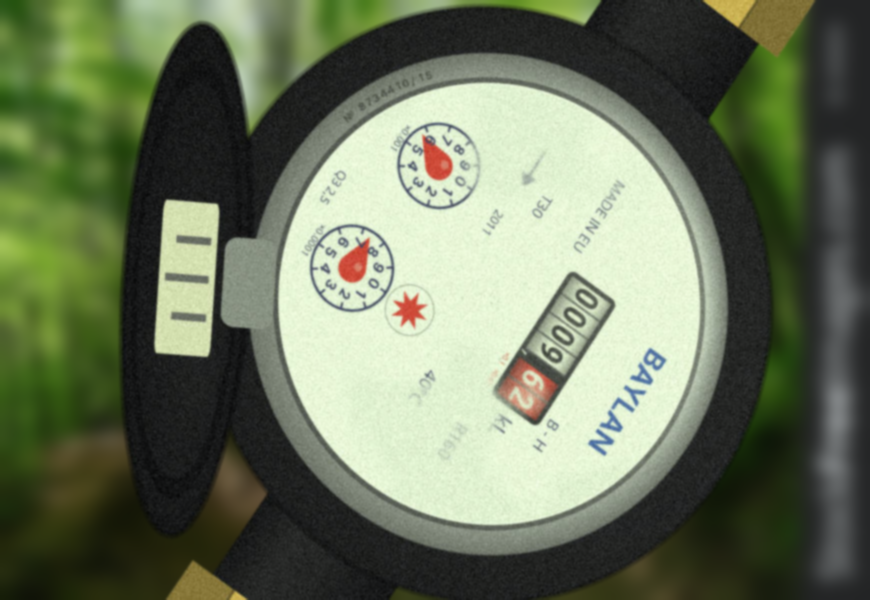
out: 9.6257,kL
